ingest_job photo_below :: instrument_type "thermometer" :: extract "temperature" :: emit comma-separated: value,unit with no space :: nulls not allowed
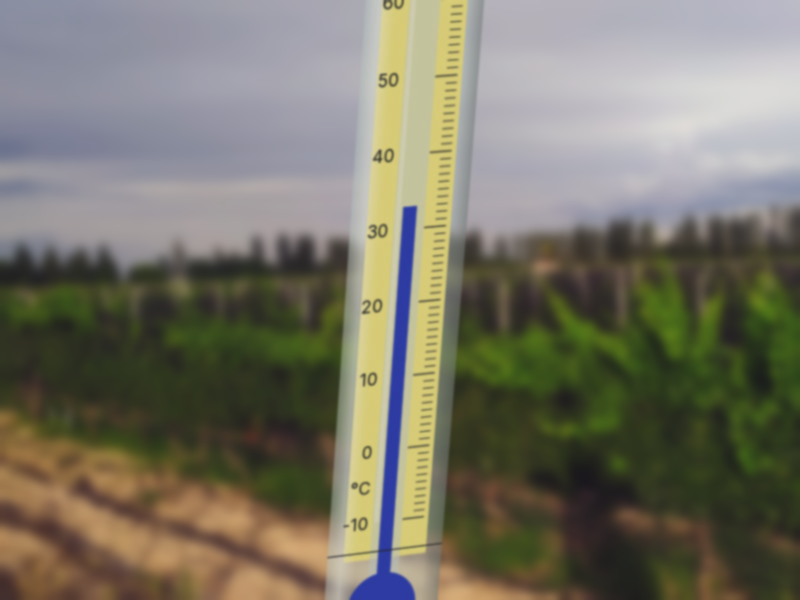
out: 33,°C
